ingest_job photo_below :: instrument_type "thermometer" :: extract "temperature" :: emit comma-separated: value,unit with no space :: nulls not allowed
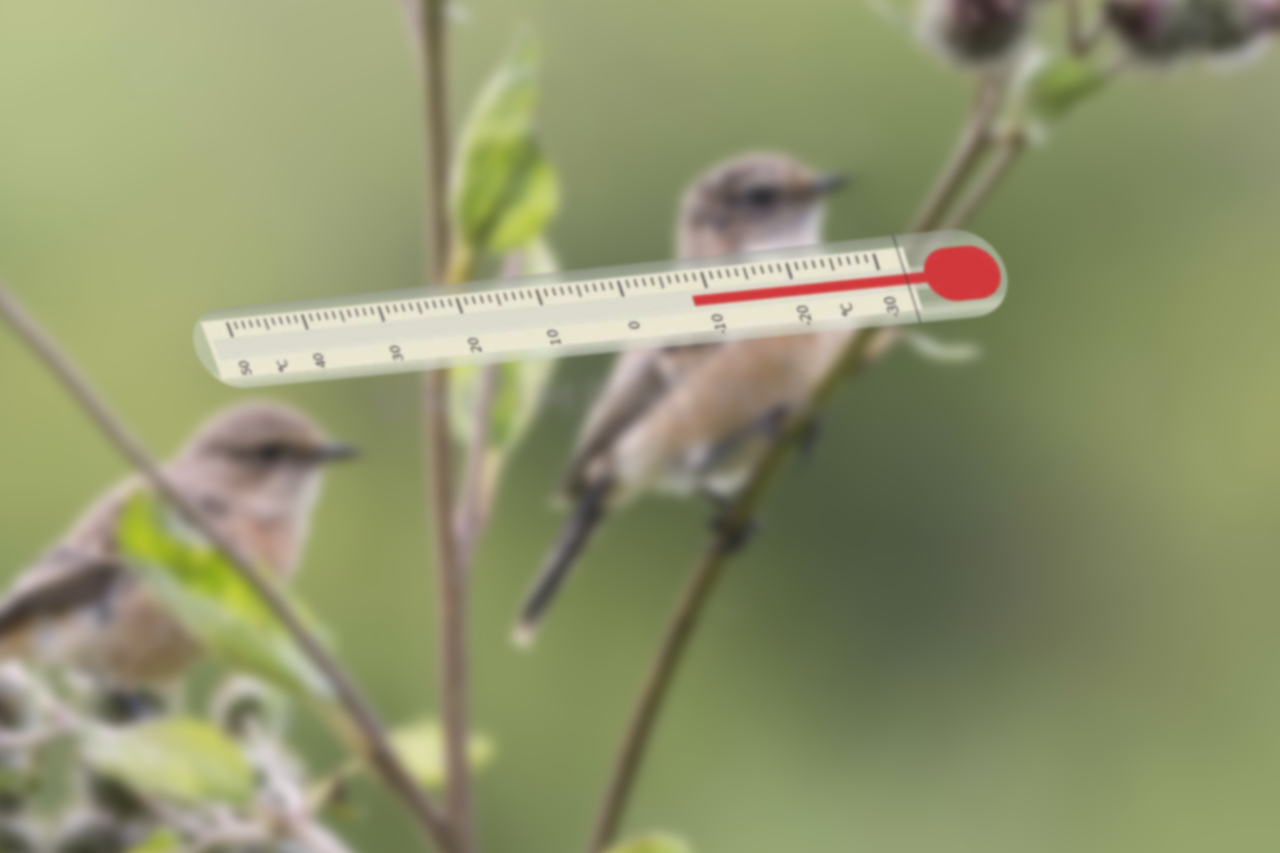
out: -8,°C
